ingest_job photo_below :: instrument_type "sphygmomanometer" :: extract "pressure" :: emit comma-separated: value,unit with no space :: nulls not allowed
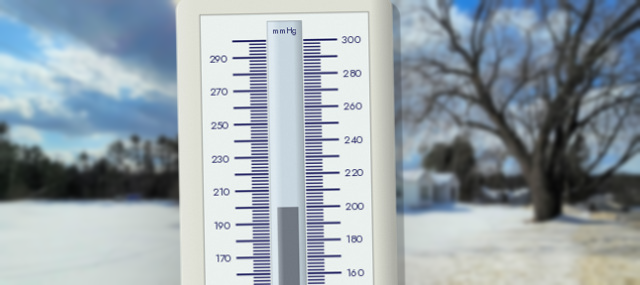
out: 200,mmHg
